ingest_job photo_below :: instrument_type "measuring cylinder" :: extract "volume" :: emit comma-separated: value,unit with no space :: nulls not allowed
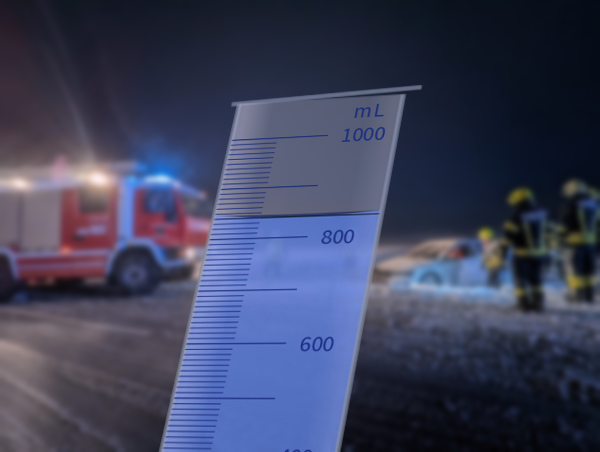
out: 840,mL
